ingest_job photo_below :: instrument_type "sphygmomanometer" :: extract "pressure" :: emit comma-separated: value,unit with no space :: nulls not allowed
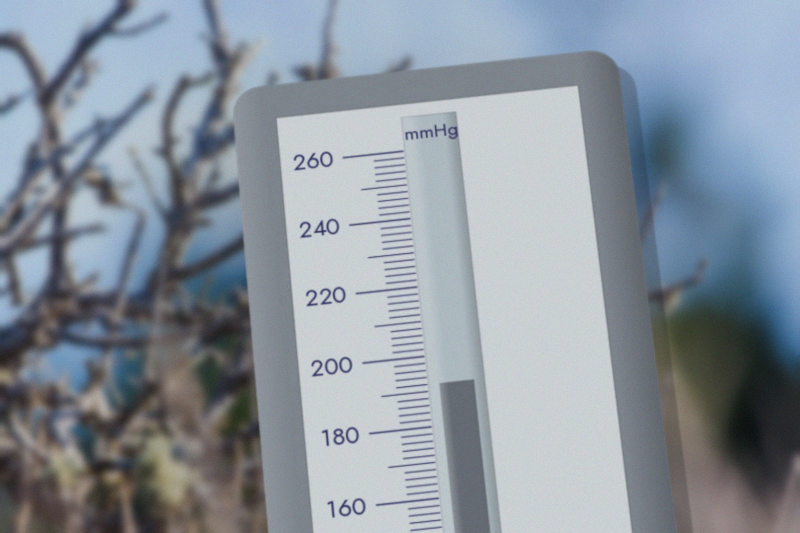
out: 192,mmHg
